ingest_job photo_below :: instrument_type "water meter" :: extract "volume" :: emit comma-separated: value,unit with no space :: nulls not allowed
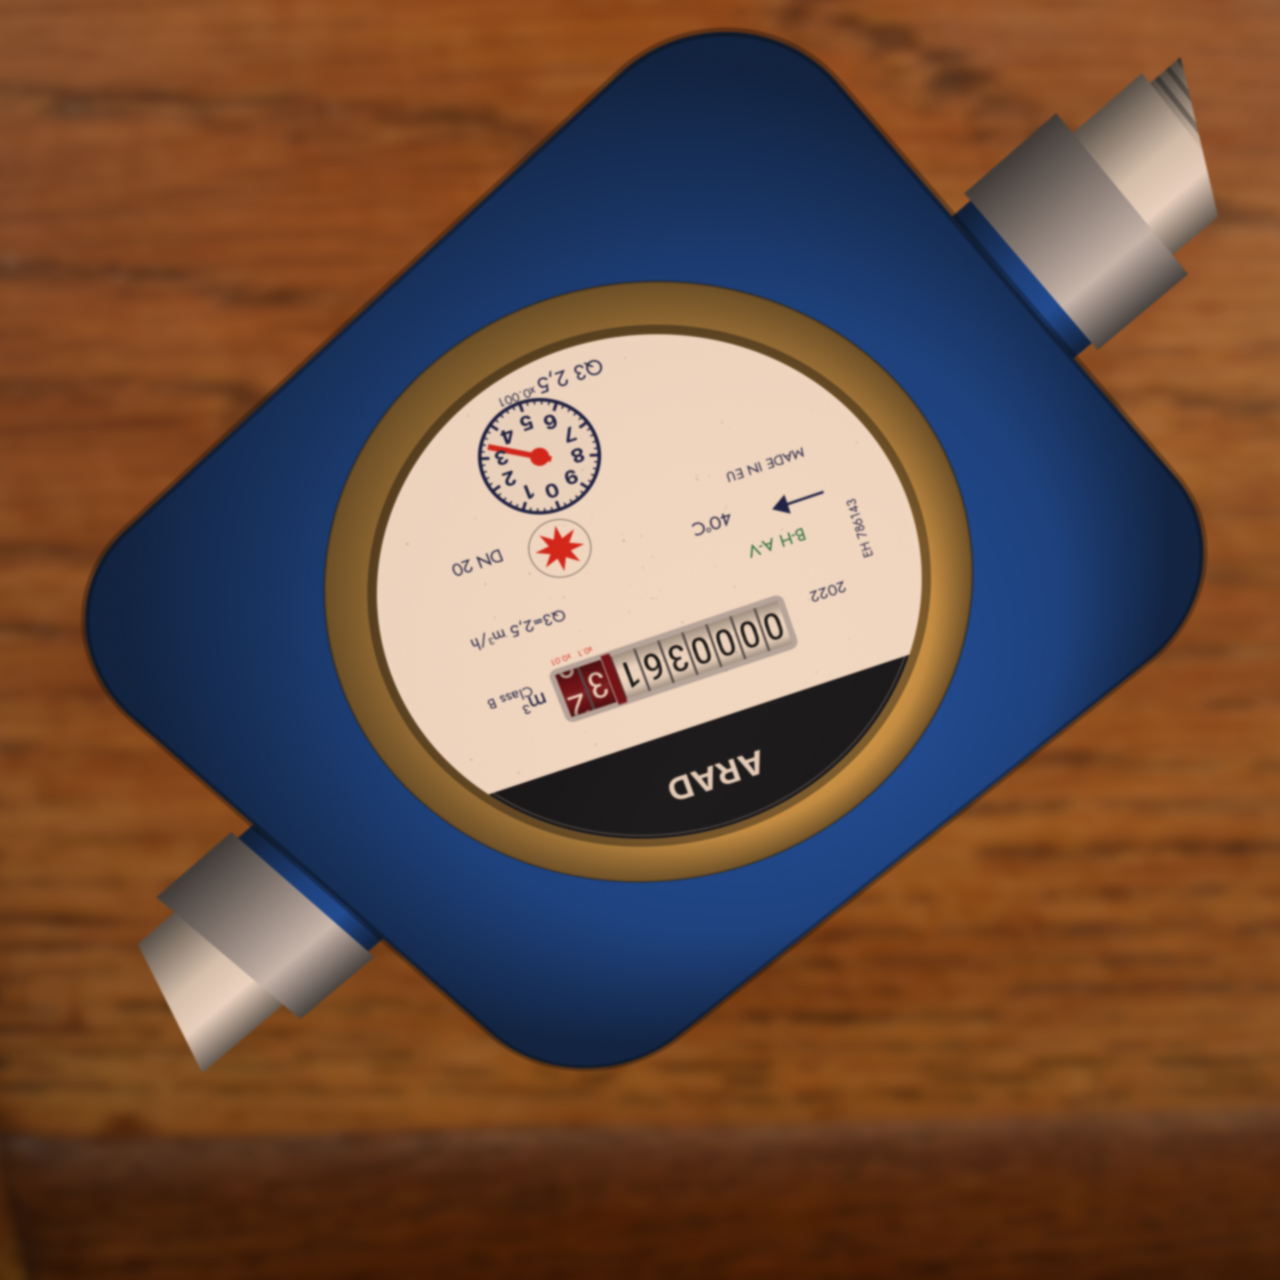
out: 361.323,m³
